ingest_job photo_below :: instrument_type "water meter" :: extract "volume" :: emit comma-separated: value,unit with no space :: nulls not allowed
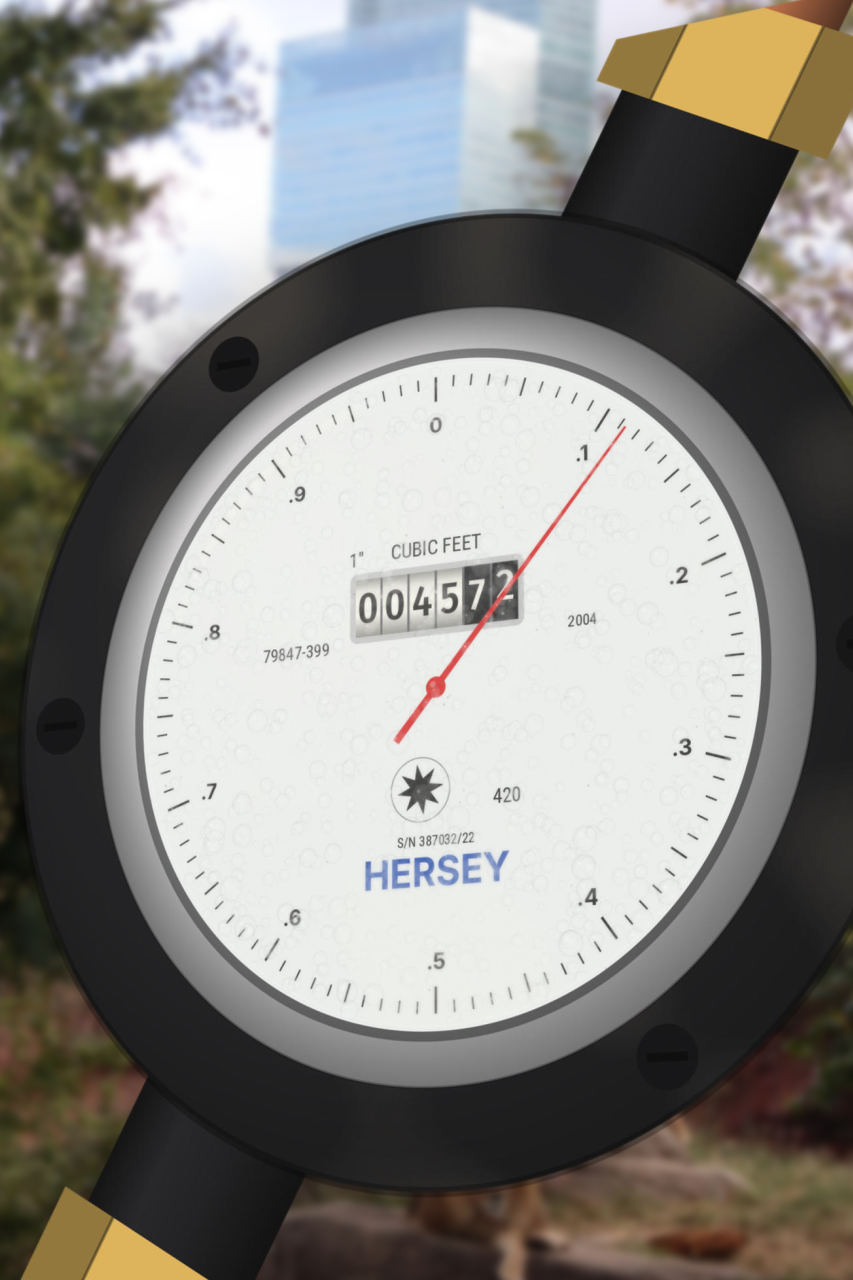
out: 4572.11,ft³
